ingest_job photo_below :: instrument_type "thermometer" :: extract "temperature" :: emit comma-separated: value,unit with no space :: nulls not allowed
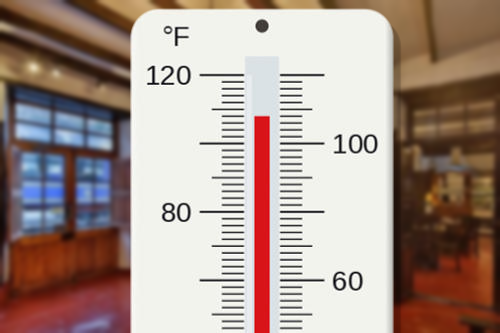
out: 108,°F
